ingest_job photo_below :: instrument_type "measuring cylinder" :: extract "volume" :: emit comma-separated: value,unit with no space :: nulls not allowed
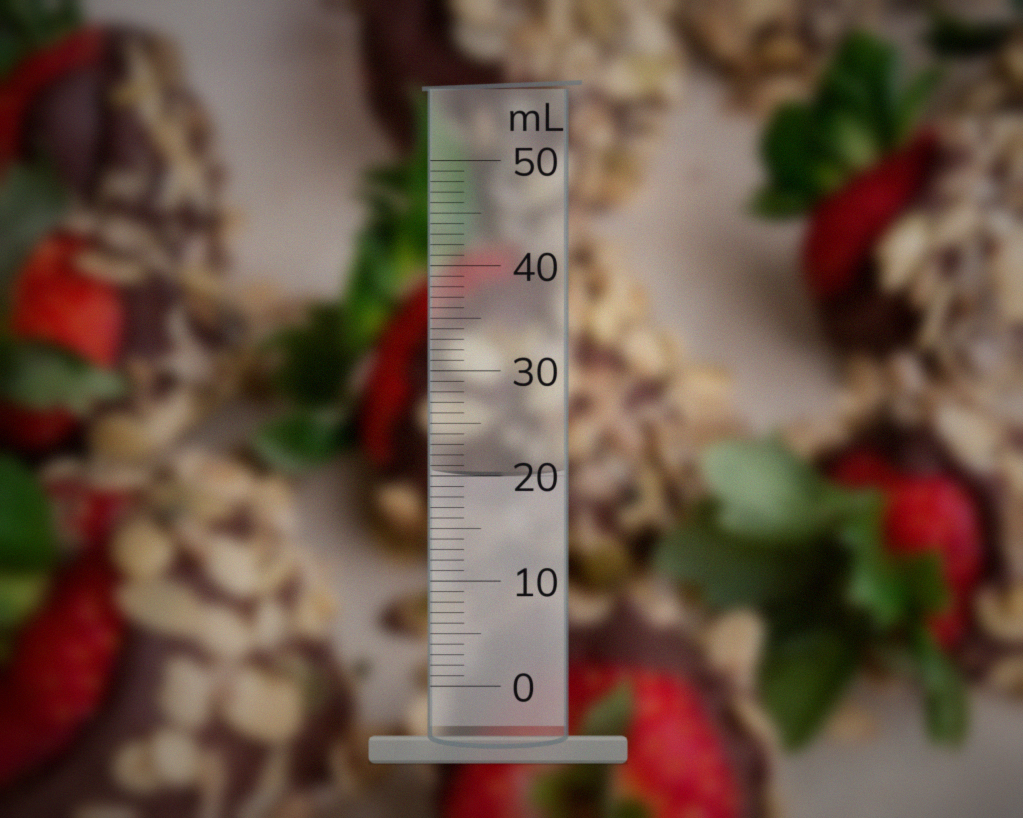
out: 20,mL
